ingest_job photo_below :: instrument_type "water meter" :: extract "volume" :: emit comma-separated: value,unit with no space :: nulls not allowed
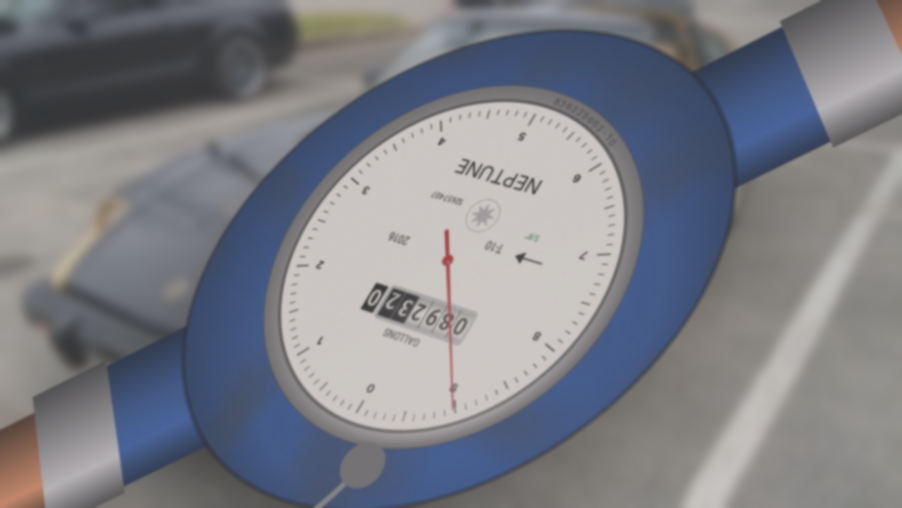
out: 892319.0,gal
